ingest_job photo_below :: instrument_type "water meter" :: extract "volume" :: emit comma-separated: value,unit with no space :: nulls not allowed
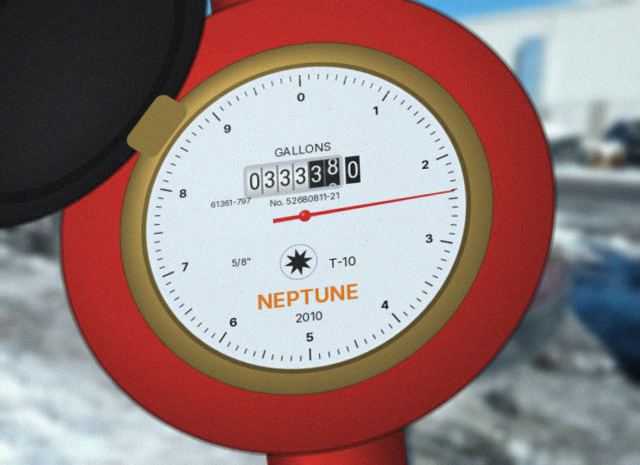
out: 333382.4,gal
